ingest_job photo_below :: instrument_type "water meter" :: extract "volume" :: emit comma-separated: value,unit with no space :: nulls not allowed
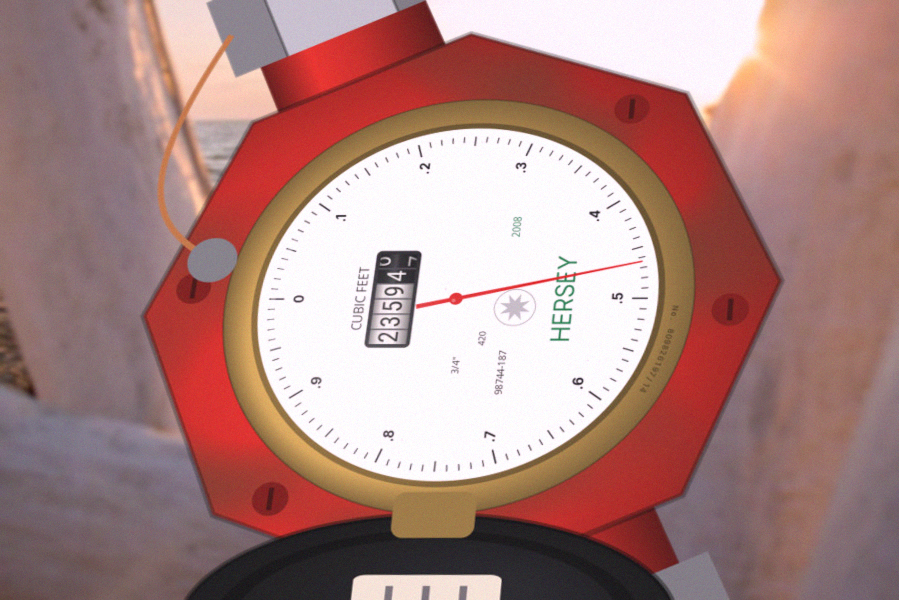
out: 235946.46,ft³
